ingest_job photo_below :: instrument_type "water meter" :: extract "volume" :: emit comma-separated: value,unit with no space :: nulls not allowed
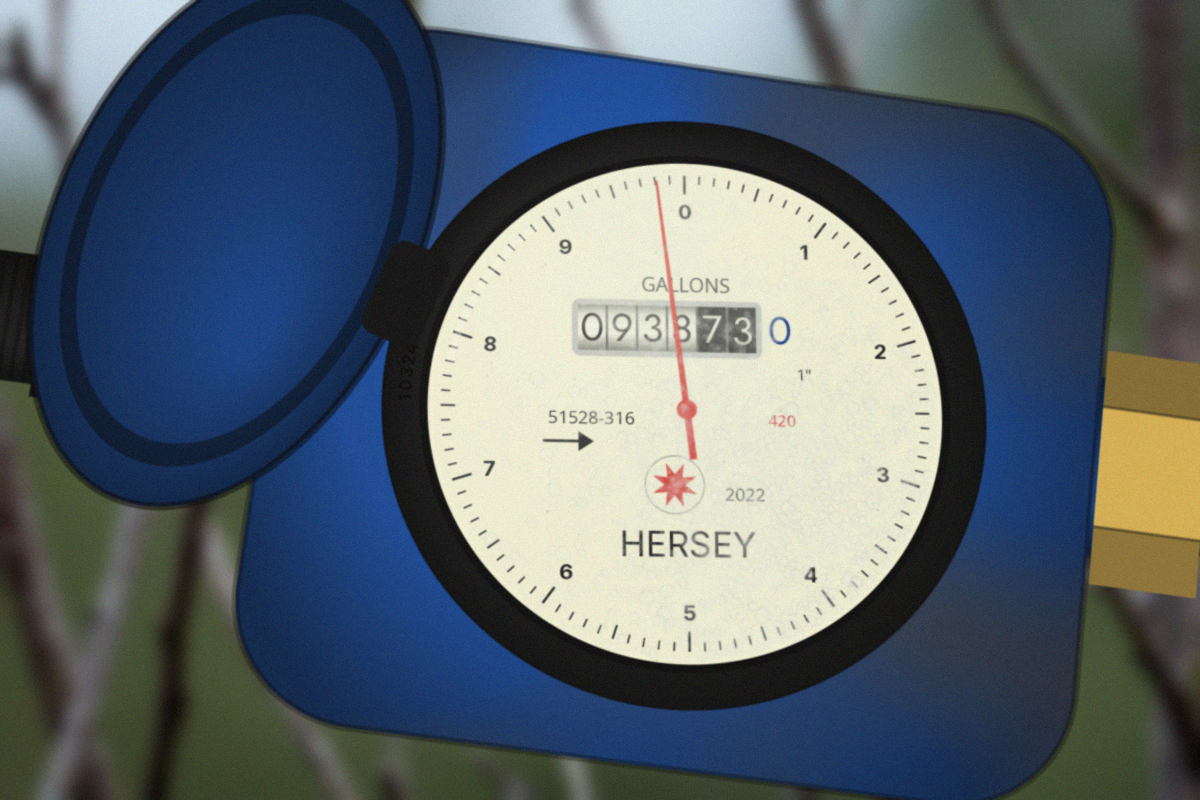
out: 938729.8,gal
